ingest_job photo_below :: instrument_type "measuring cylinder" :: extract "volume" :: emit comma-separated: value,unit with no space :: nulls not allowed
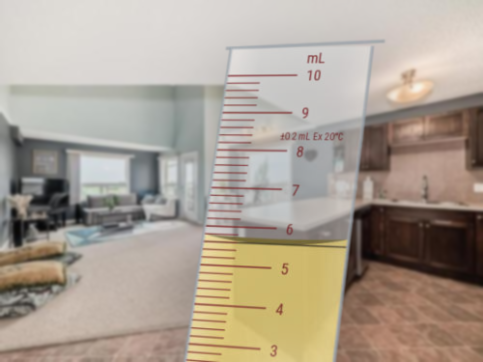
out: 5.6,mL
